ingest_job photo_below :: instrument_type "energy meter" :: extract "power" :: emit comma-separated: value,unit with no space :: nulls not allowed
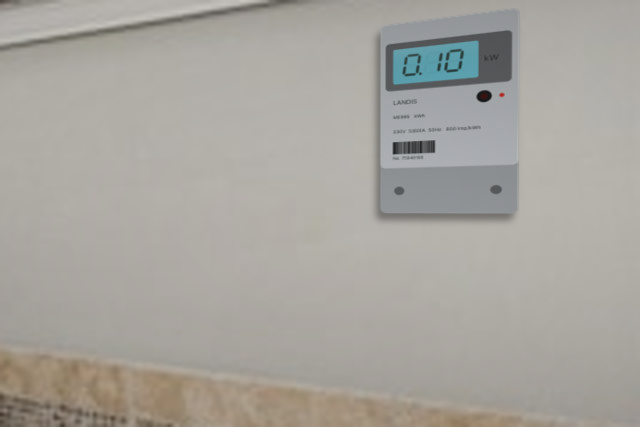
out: 0.10,kW
